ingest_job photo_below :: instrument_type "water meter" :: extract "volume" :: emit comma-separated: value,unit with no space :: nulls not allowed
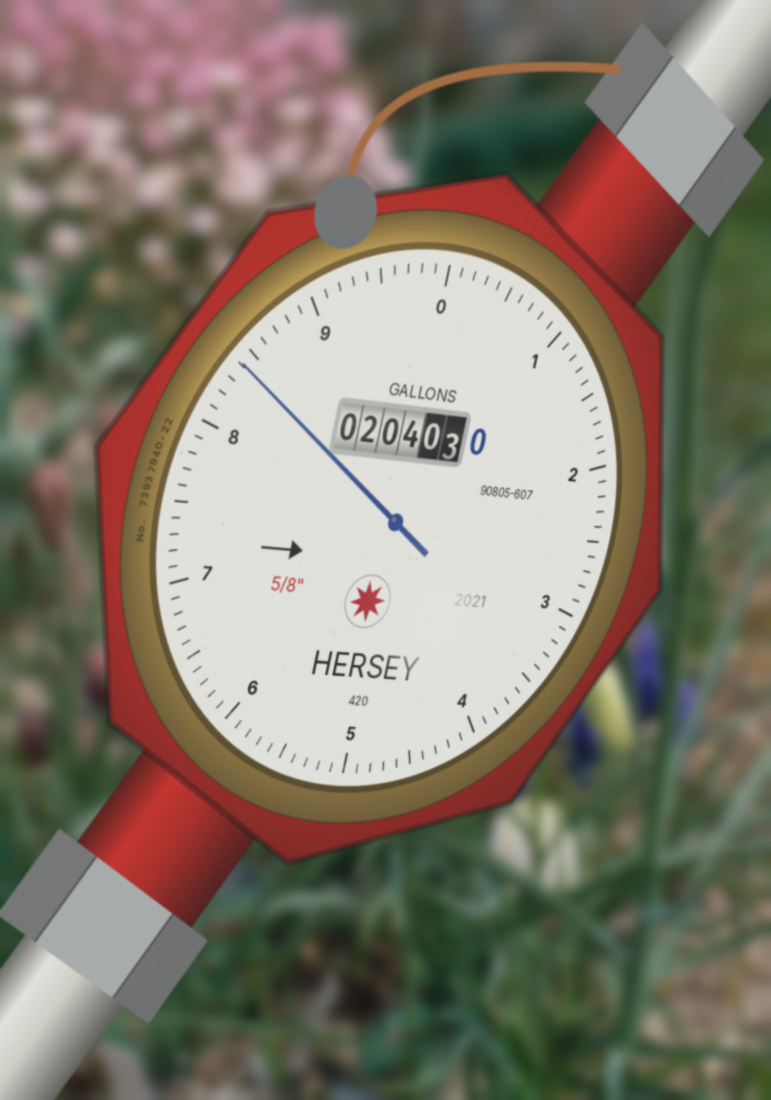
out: 204028.4,gal
